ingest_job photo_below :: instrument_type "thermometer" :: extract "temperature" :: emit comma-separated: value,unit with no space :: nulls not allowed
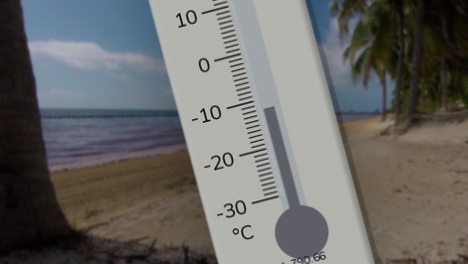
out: -12,°C
